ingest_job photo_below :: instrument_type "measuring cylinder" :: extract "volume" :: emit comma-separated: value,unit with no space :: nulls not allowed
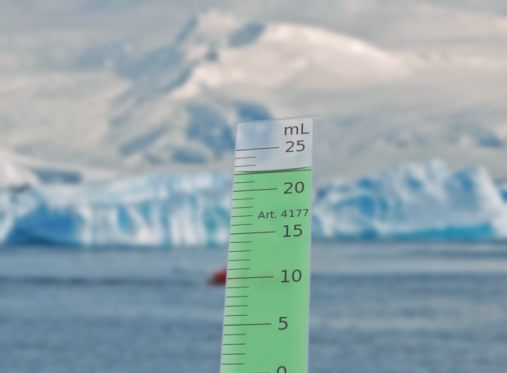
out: 22,mL
